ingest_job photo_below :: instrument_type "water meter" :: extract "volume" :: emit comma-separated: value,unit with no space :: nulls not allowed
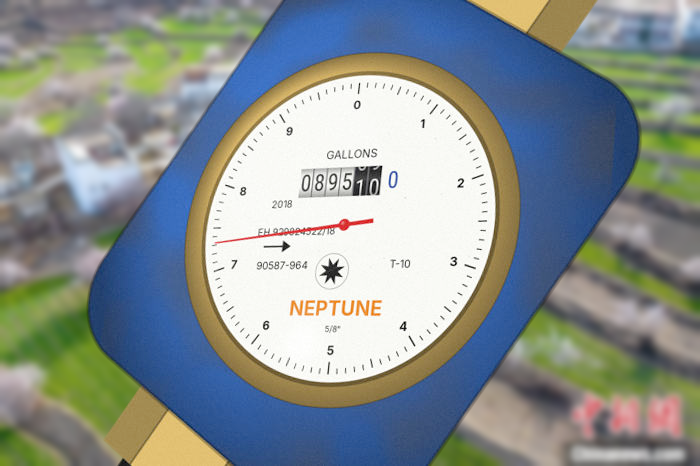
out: 895097.3,gal
